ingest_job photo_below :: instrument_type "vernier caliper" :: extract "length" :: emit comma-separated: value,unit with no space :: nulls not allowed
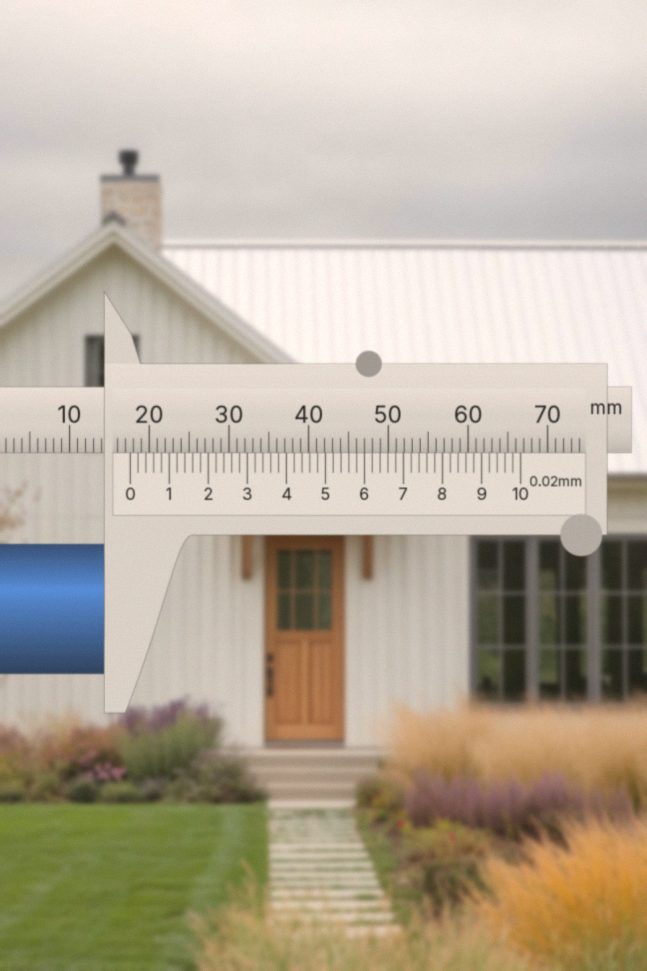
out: 17.6,mm
